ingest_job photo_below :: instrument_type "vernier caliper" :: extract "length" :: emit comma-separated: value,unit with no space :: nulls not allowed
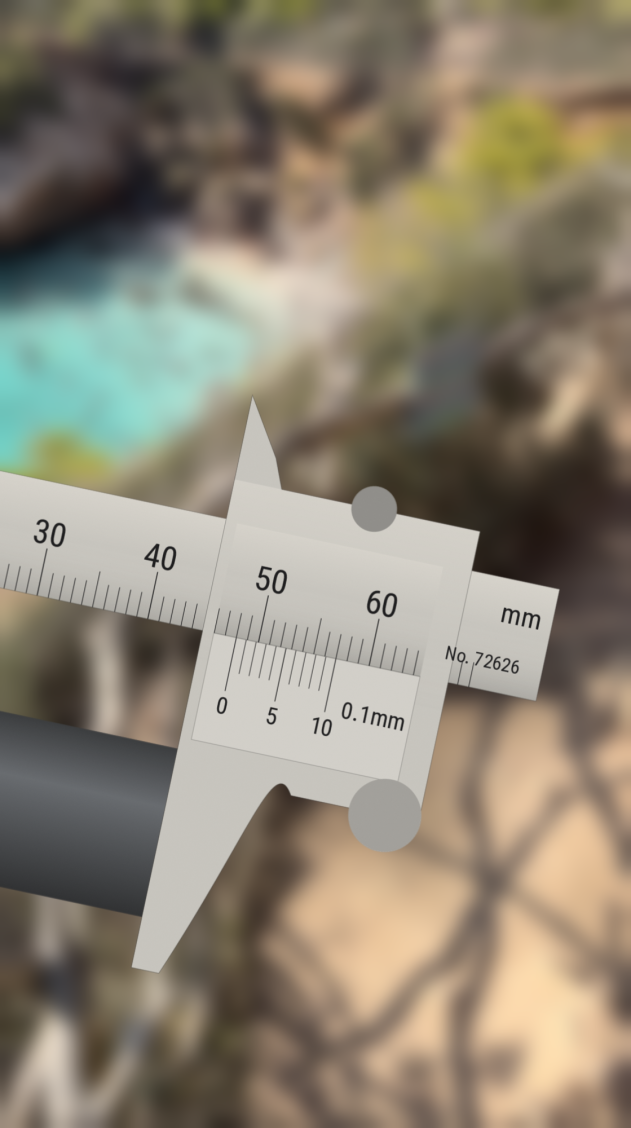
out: 48.0,mm
